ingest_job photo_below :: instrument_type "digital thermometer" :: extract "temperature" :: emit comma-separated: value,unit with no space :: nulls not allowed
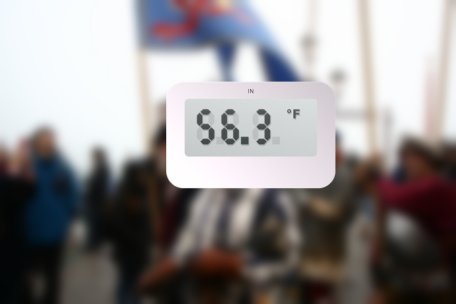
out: 56.3,°F
